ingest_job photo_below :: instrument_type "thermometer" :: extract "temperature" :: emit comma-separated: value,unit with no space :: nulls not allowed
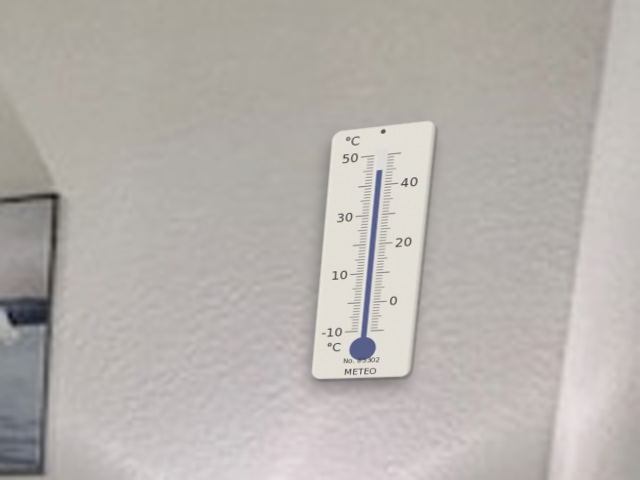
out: 45,°C
